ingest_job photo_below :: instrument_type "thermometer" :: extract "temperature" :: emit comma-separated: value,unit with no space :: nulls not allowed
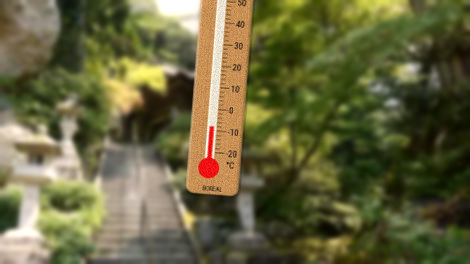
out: -8,°C
